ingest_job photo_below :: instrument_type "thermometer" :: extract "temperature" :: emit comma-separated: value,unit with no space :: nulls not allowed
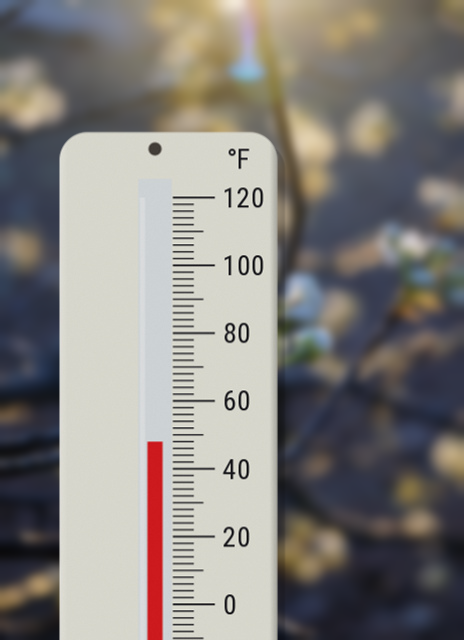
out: 48,°F
